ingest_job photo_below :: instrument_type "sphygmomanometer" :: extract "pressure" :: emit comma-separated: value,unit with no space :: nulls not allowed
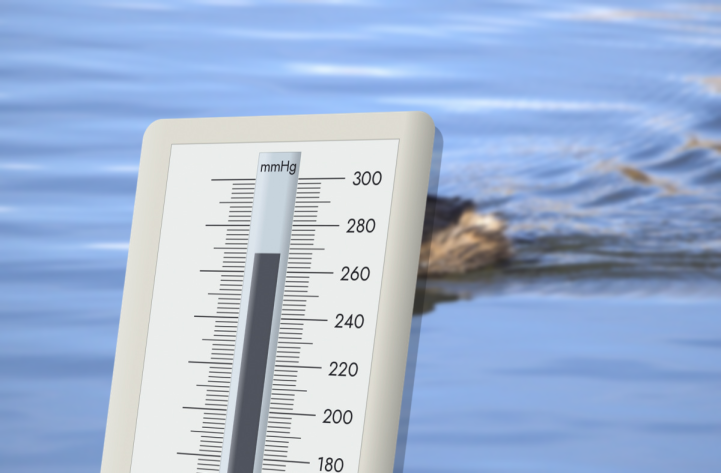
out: 268,mmHg
